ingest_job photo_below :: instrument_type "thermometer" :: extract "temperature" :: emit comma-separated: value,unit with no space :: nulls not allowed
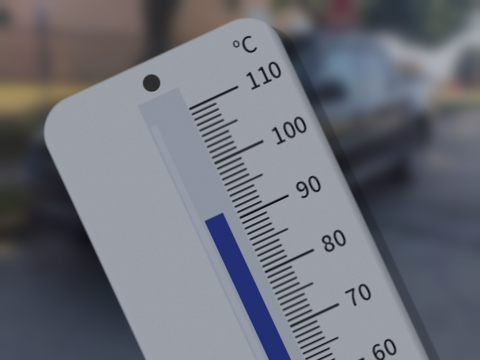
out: 92,°C
